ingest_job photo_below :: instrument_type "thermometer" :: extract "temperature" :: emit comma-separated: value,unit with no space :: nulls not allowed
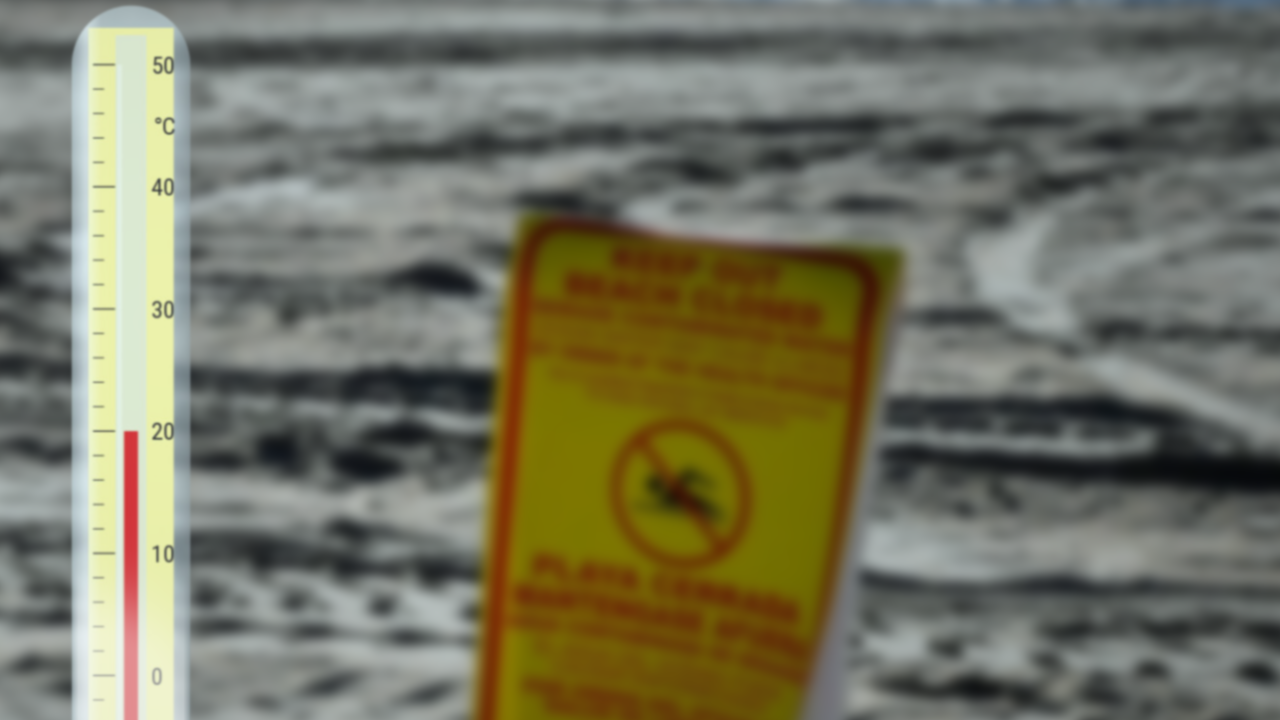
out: 20,°C
